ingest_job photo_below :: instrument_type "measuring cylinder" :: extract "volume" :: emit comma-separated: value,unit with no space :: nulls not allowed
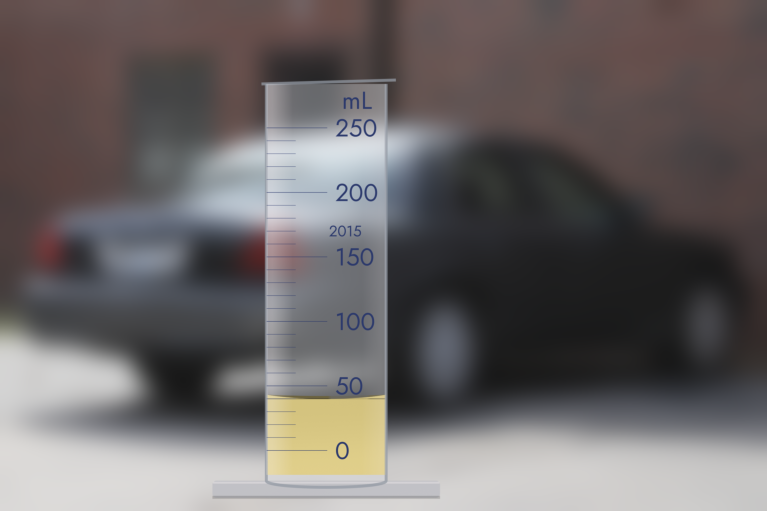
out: 40,mL
